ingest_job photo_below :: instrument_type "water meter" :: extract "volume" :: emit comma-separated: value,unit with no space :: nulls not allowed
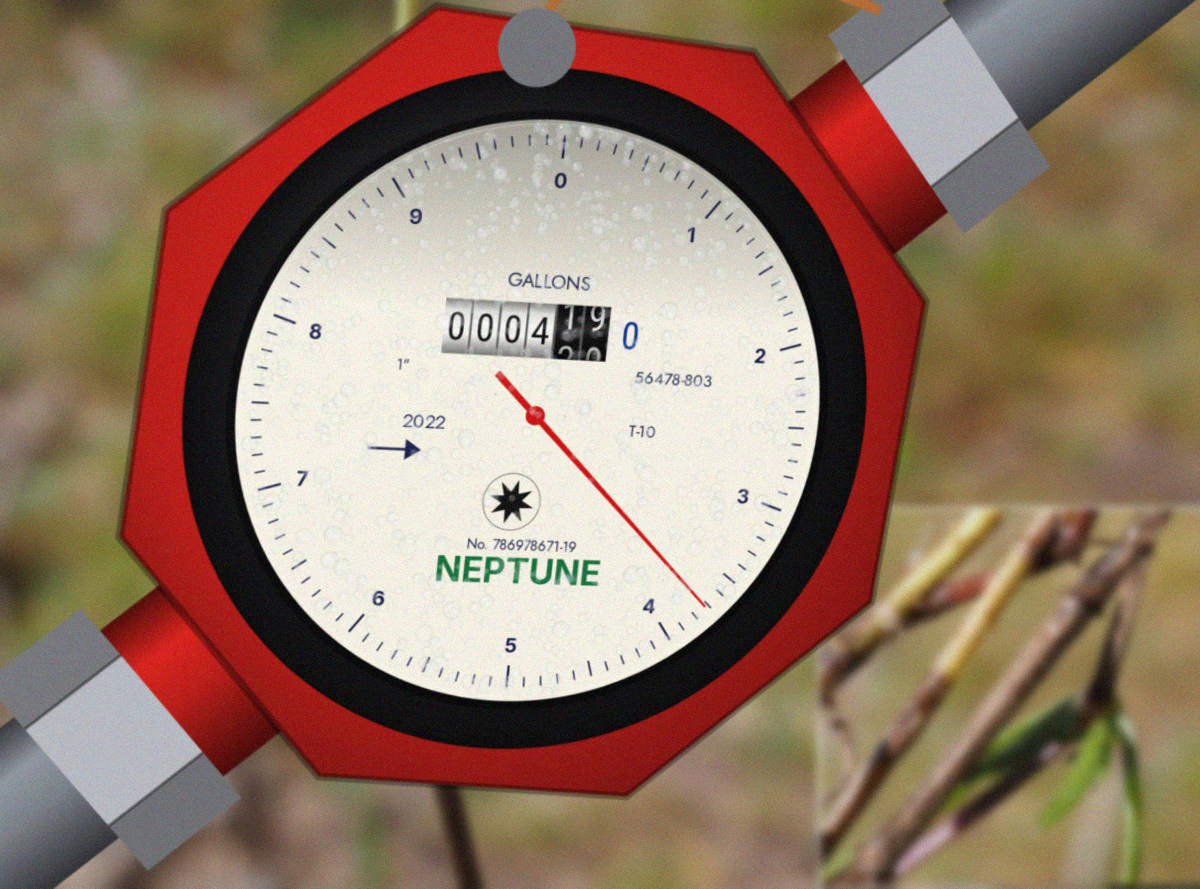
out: 4193.7,gal
